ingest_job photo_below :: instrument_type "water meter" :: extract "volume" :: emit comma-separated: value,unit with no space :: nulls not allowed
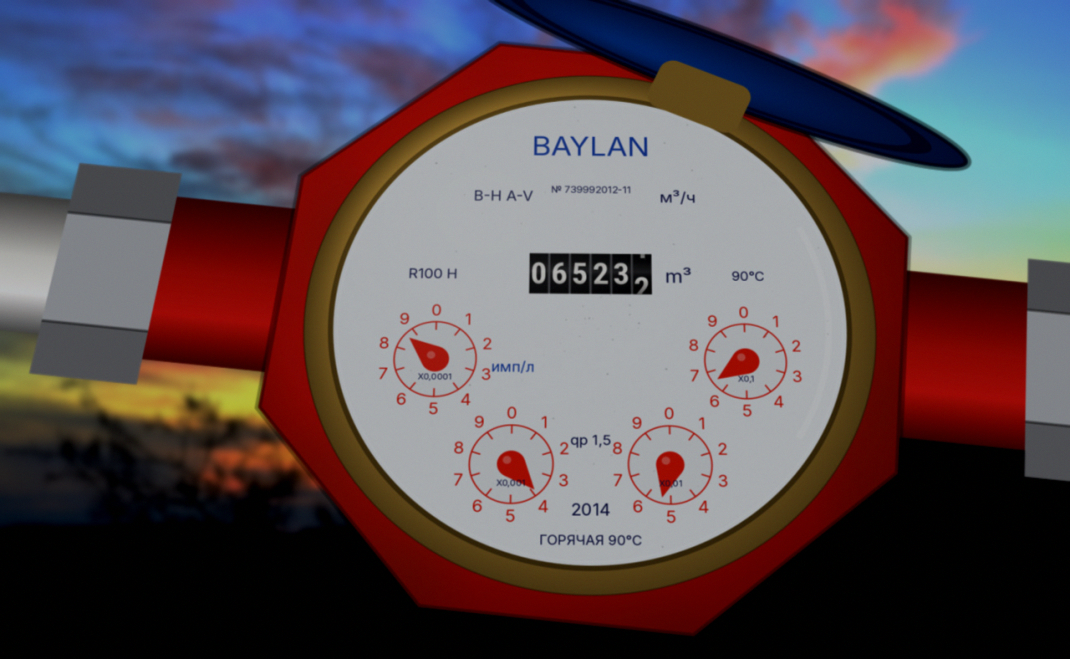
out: 65231.6538,m³
